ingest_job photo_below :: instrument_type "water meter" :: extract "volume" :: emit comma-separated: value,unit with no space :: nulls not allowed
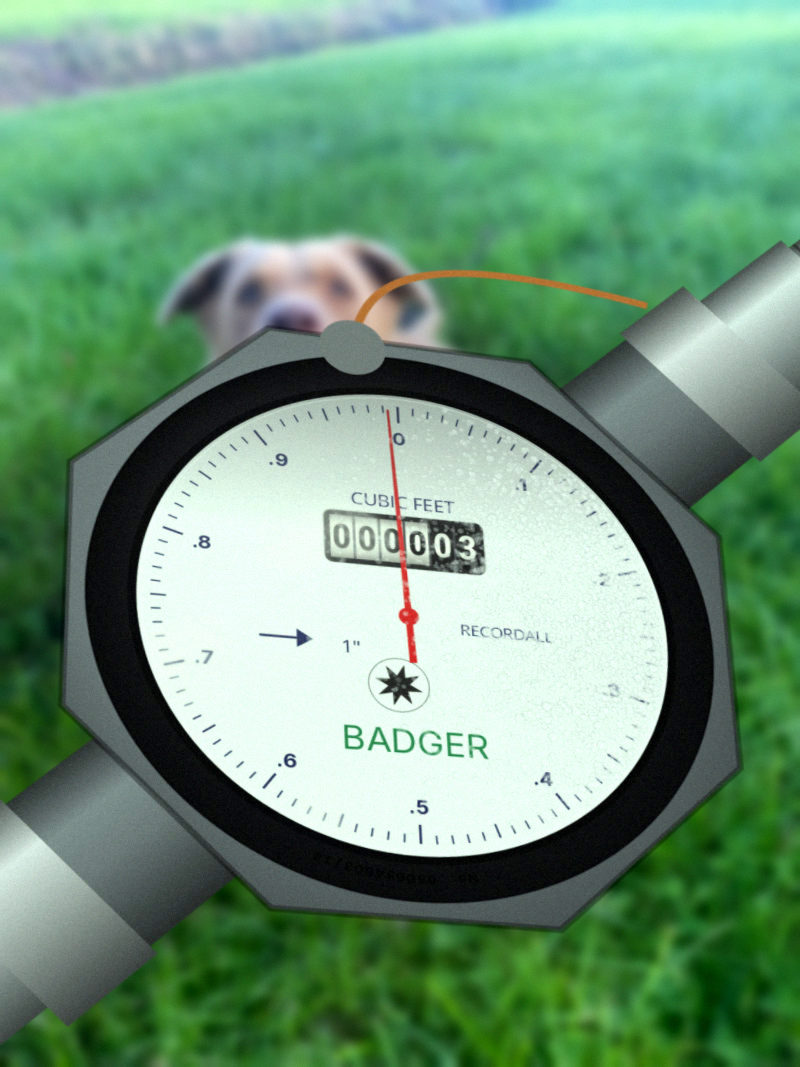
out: 2.99,ft³
